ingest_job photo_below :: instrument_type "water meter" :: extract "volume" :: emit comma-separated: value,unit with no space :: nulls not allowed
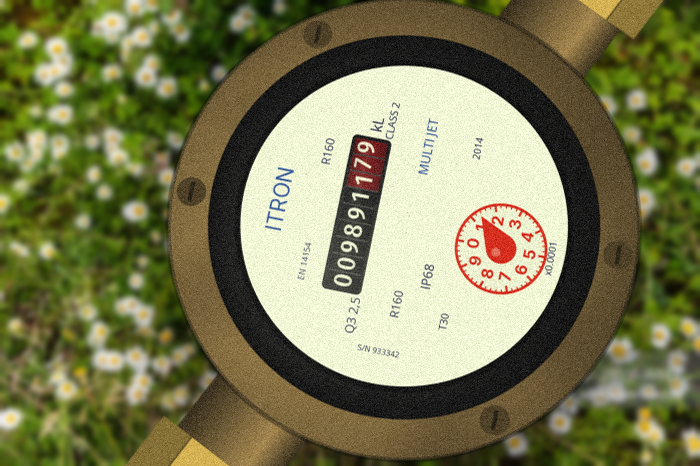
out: 9891.1791,kL
